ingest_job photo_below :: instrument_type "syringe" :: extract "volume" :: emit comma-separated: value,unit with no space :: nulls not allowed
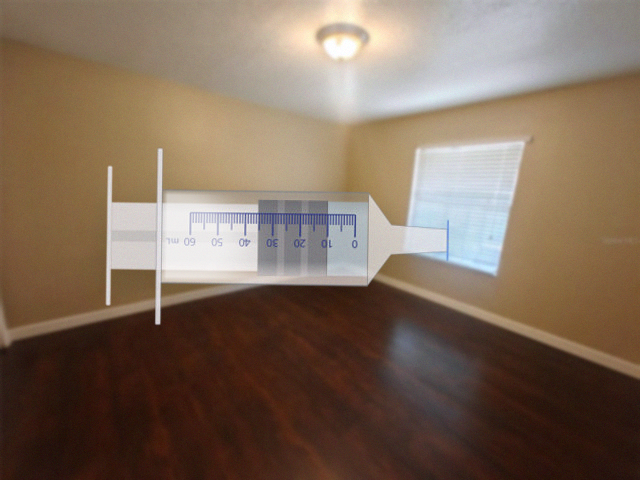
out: 10,mL
